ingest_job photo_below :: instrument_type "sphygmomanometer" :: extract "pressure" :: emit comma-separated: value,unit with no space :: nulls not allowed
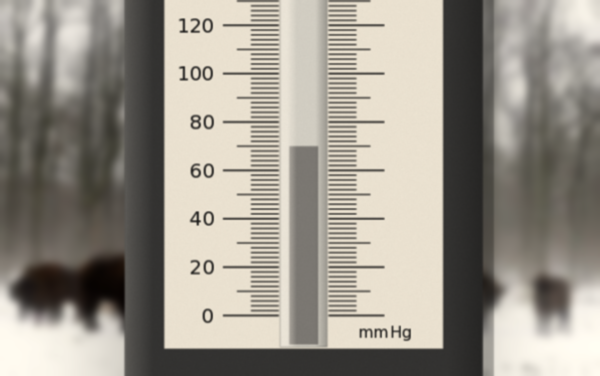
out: 70,mmHg
